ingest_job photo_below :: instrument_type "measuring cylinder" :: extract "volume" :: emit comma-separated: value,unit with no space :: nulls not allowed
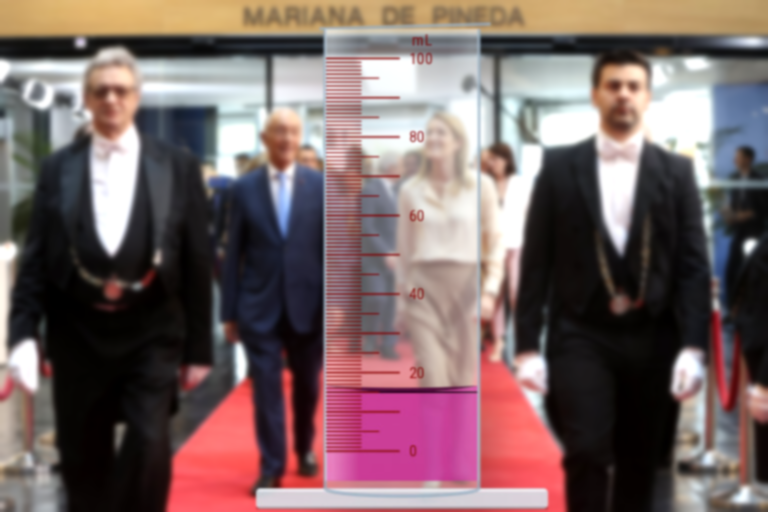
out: 15,mL
